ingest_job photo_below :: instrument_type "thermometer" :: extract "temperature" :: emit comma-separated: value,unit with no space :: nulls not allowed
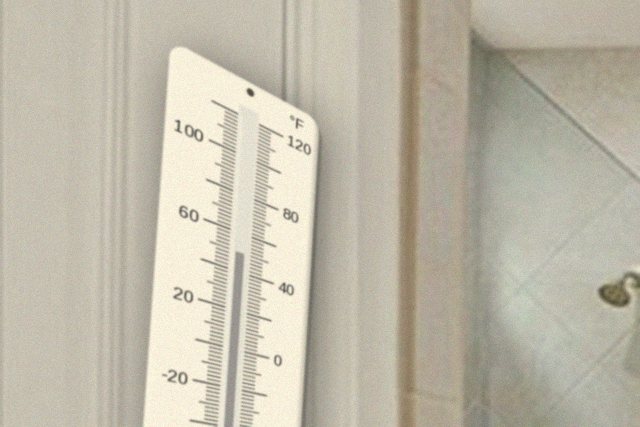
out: 50,°F
